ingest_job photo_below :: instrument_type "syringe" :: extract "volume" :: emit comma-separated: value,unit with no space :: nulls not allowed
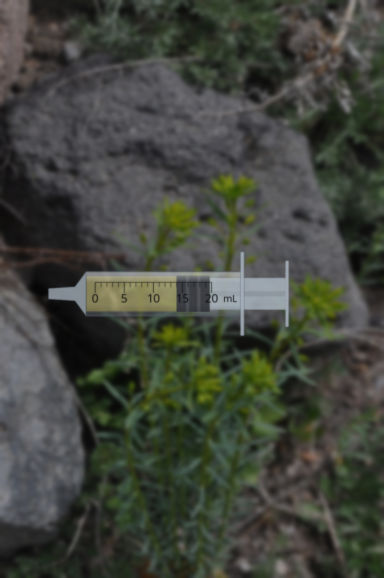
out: 14,mL
